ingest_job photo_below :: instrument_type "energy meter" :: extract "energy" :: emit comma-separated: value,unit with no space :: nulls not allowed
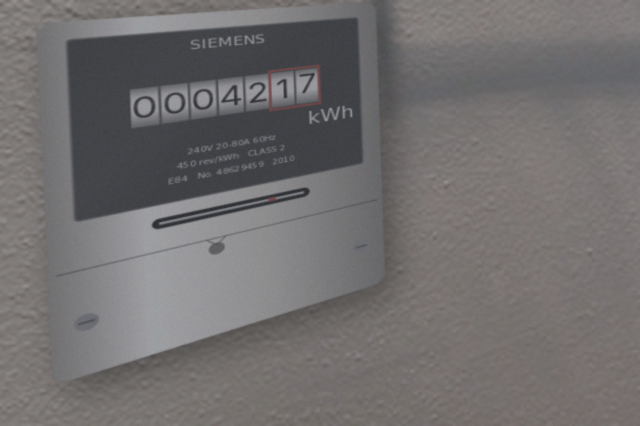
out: 42.17,kWh
